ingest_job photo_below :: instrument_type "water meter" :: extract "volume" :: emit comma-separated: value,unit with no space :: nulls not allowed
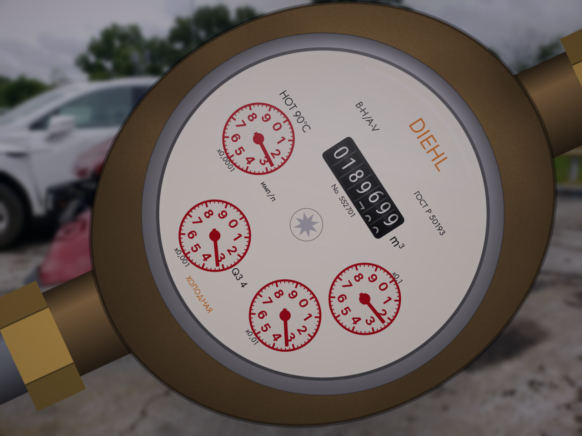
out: 189699.2332,m³
